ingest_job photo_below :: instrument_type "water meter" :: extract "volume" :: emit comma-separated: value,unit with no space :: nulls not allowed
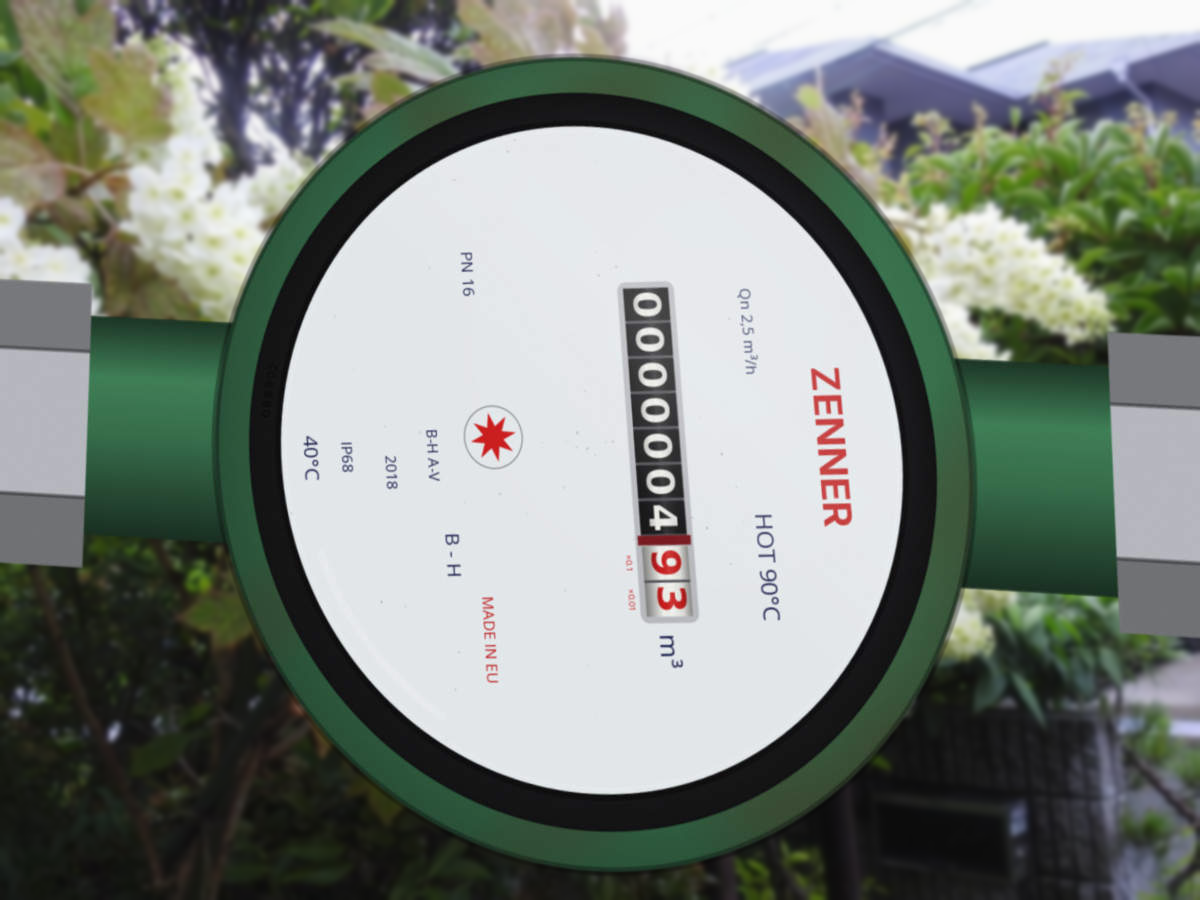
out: 4.93,m³
